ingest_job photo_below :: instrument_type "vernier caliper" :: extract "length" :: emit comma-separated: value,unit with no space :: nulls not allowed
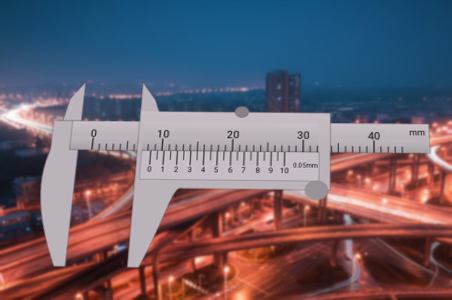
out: 8.4,mm
